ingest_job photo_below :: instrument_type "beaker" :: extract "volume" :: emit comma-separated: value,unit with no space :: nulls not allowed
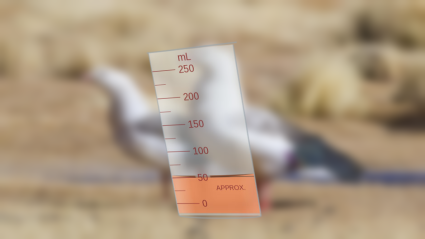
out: 50,mL
